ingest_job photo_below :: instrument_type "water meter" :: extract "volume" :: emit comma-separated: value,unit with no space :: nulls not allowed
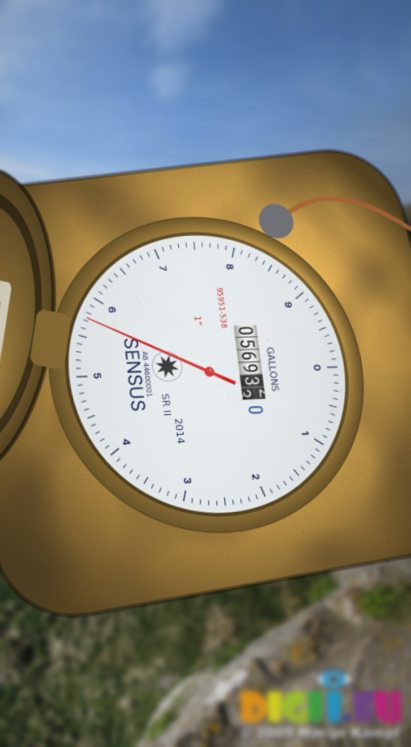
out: 569325.7,gal
